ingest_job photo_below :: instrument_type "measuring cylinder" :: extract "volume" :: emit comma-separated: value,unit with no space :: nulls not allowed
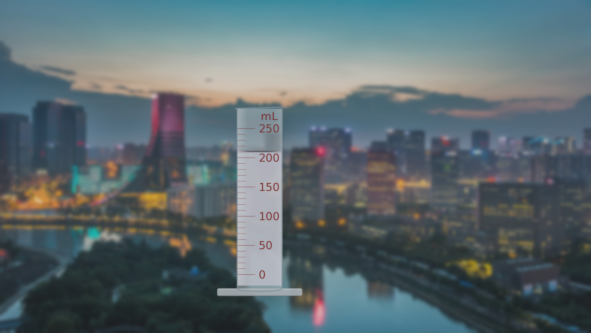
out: 210,mL
